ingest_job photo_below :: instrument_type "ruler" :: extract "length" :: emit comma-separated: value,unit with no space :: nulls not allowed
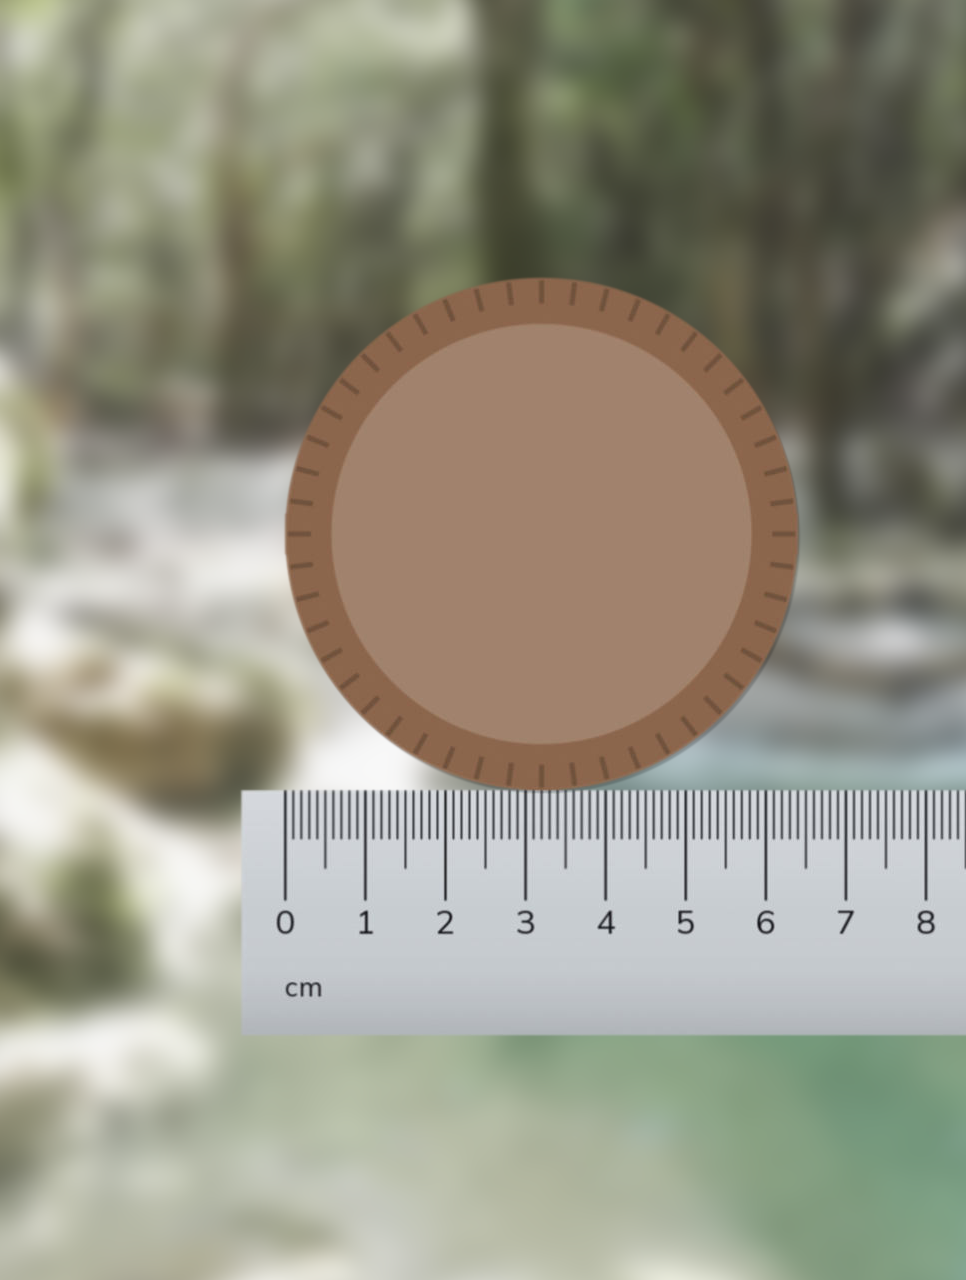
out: 6.4,cm
